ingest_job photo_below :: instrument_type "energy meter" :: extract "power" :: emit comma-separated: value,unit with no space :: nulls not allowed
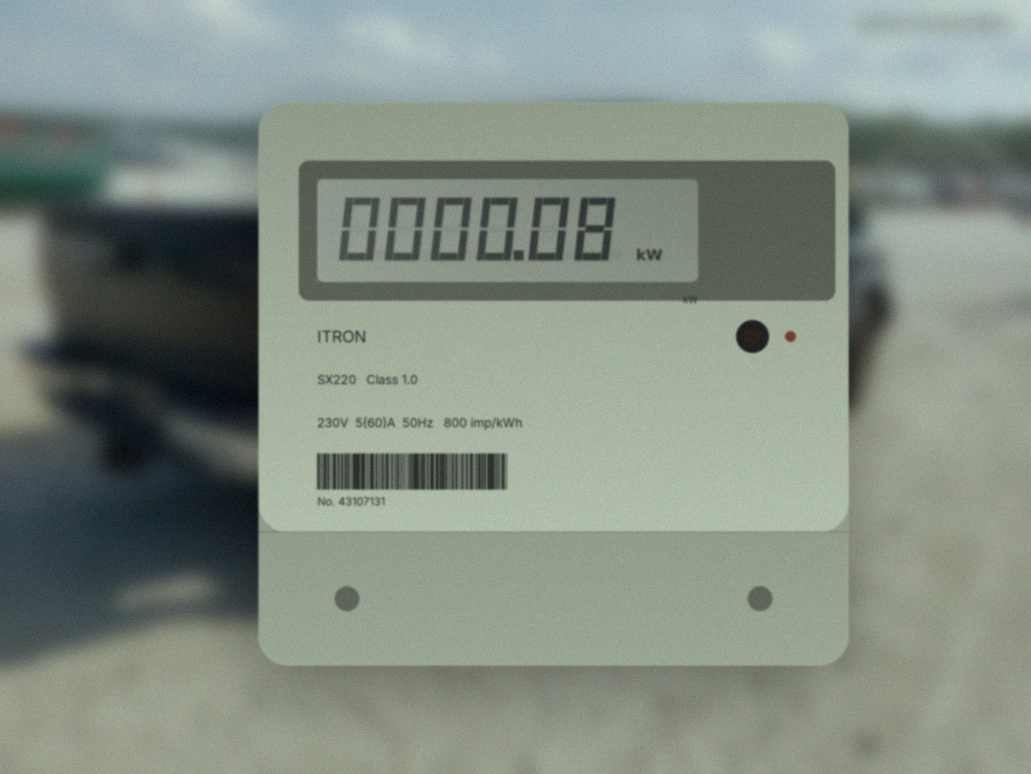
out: 0.08,kW
